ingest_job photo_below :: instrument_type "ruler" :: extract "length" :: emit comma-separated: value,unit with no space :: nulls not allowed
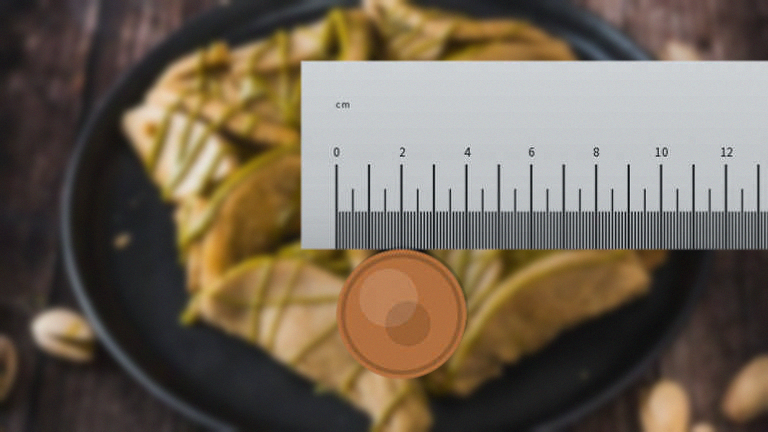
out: 4,cm
